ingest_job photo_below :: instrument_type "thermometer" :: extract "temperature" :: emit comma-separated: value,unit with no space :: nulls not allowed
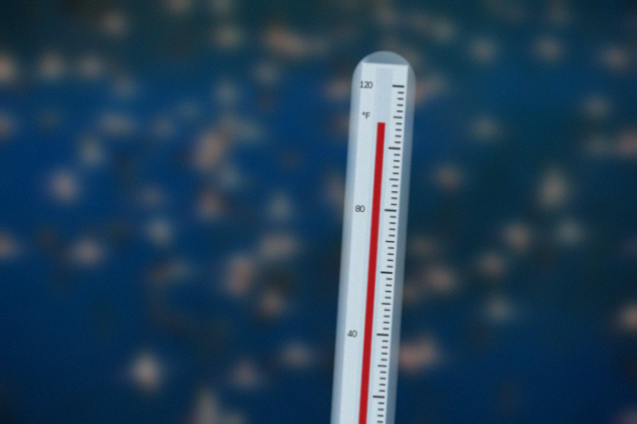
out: 108,°F
